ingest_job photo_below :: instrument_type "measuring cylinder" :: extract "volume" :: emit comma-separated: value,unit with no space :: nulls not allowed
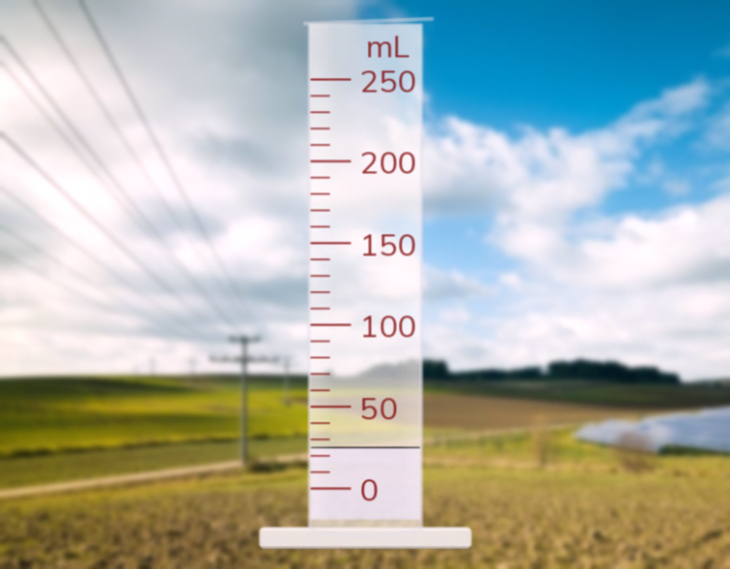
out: 25,mL
